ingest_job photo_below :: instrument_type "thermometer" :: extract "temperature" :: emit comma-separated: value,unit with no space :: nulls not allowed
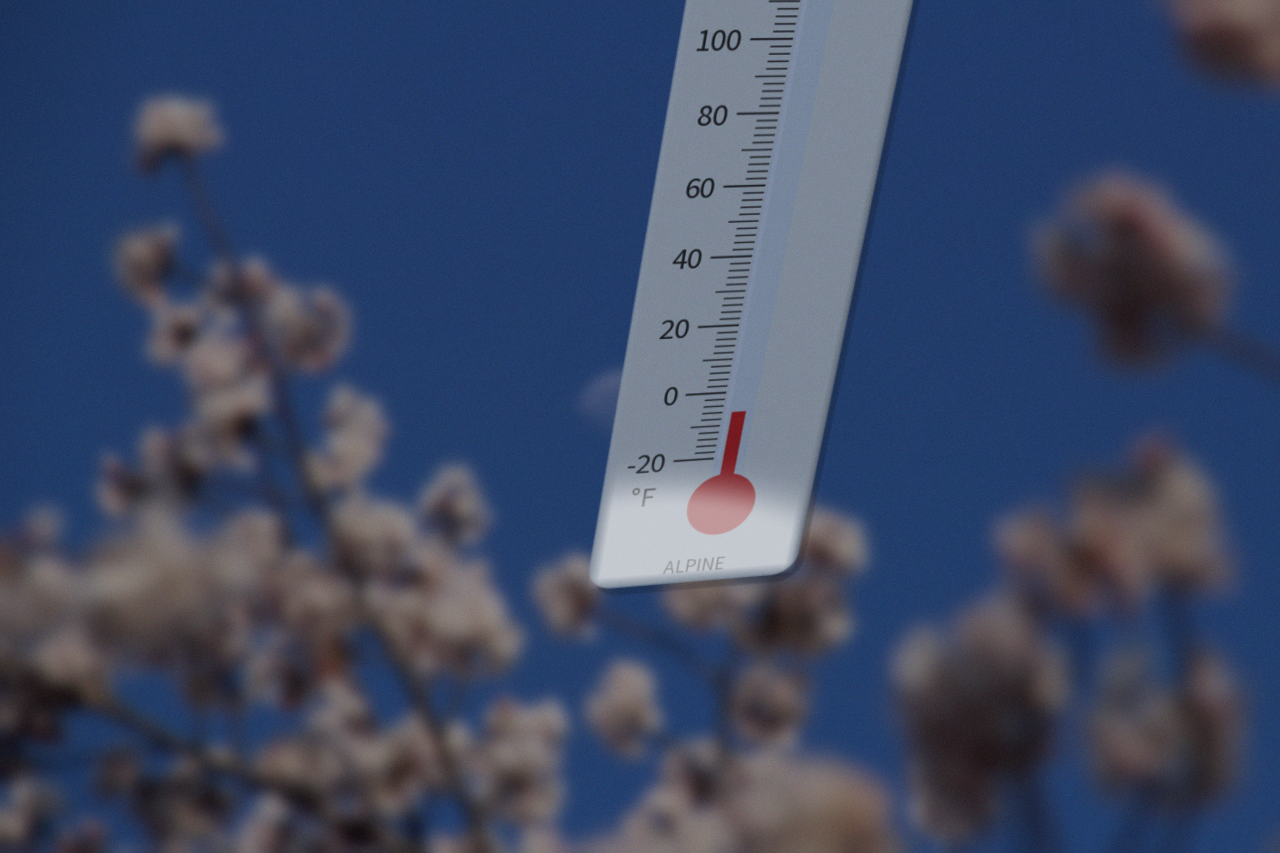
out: -6,°F
